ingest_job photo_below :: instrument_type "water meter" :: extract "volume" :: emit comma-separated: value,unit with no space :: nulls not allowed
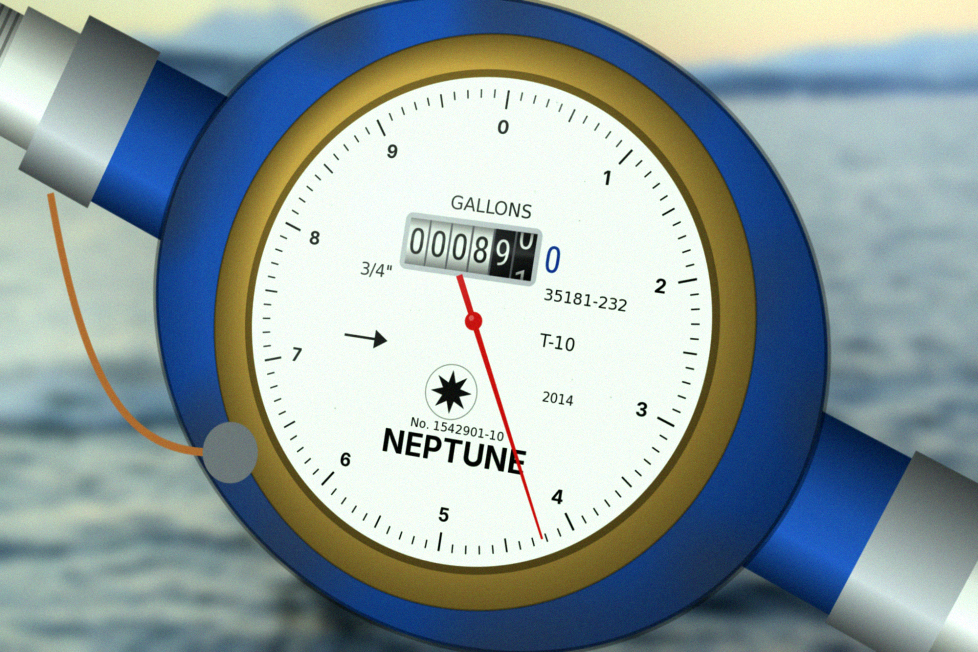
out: 8904.2,gal
